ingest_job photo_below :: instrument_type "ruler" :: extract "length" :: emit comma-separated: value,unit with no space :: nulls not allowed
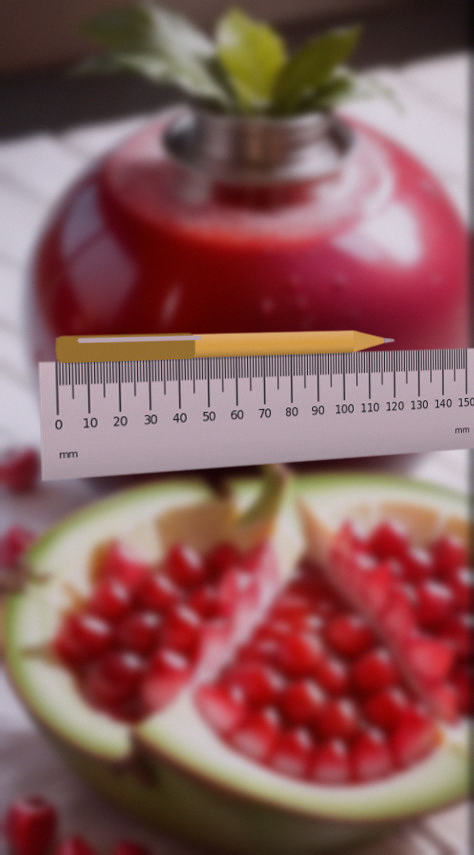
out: 120,mm
